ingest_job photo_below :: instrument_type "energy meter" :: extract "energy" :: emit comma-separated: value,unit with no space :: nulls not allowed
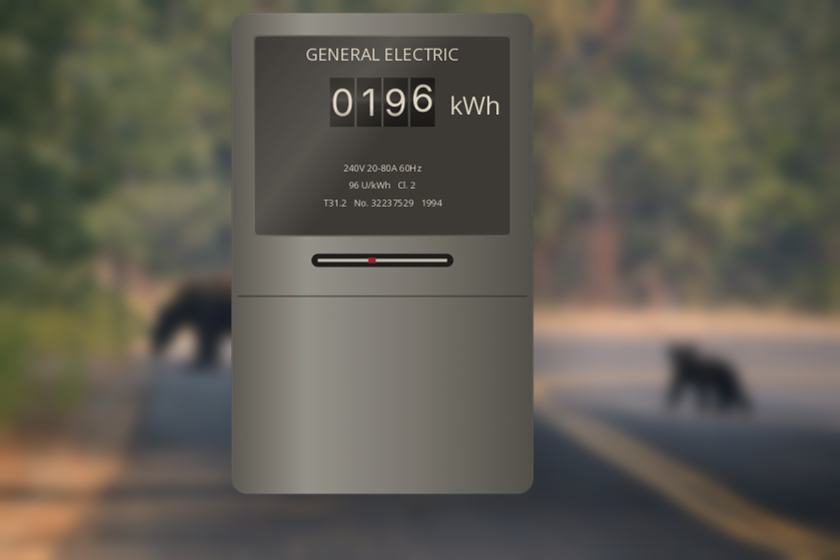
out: 196,kWh
